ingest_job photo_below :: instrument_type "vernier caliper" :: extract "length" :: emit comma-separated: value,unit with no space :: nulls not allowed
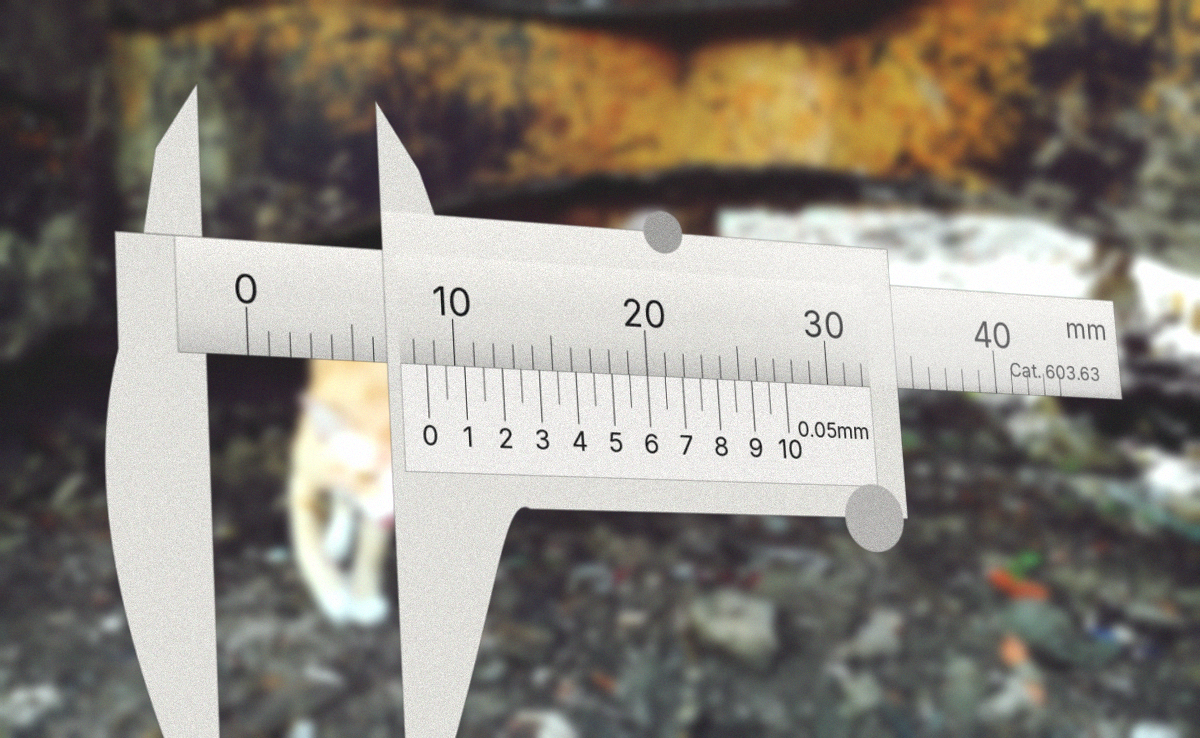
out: 8.6,mm
